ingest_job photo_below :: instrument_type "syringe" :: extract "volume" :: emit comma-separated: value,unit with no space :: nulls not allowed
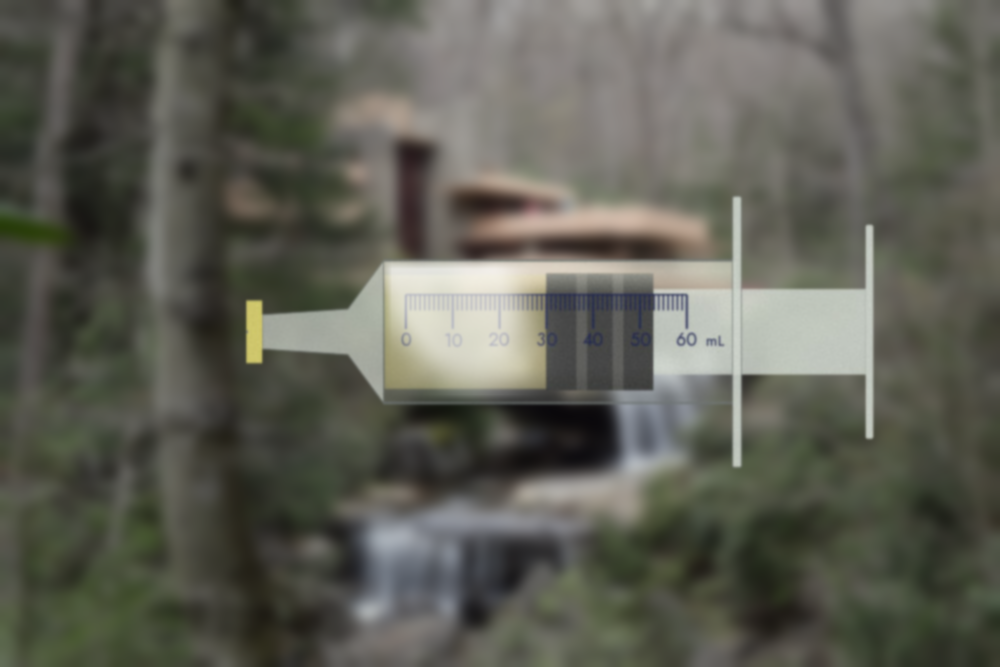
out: 30,mL
